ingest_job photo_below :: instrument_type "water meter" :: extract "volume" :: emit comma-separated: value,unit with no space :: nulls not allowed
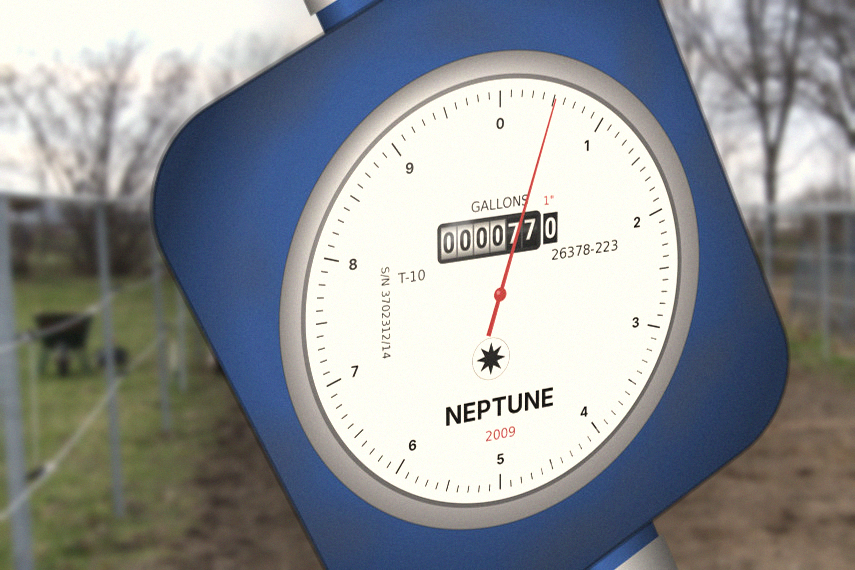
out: 770.5,gal
